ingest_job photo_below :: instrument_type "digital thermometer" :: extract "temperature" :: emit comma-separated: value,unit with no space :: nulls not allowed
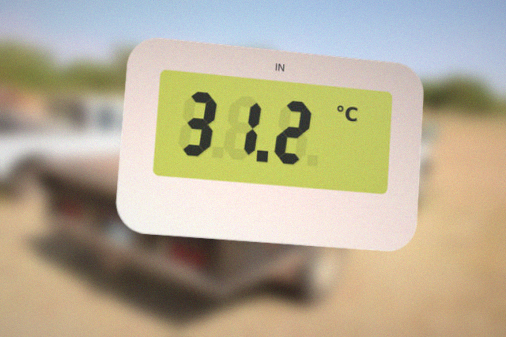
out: 31.2,°C
